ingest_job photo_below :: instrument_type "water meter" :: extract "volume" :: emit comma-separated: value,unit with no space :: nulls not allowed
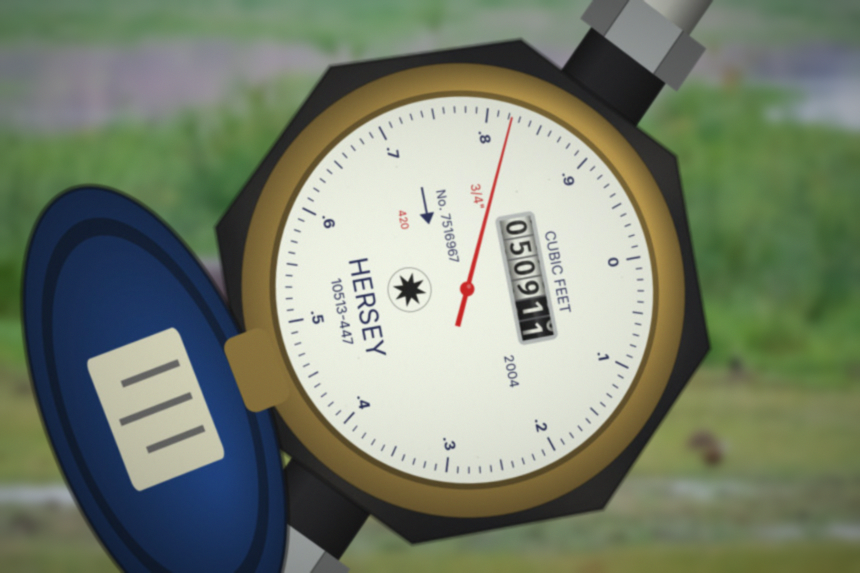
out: 50910.82,ft³
